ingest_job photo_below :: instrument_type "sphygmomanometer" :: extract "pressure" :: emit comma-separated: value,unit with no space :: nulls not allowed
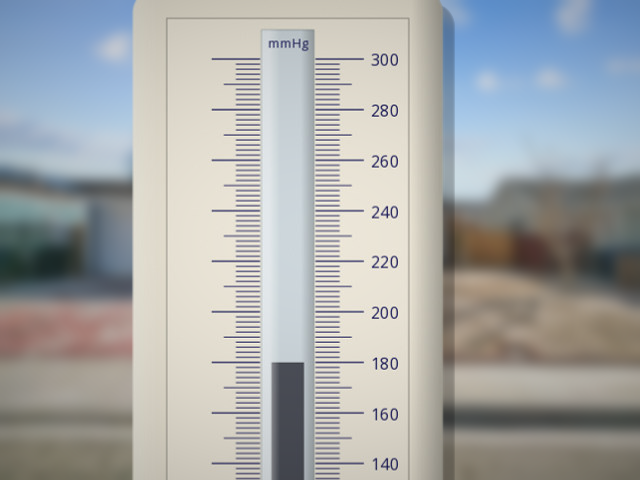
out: 180,mmHg
